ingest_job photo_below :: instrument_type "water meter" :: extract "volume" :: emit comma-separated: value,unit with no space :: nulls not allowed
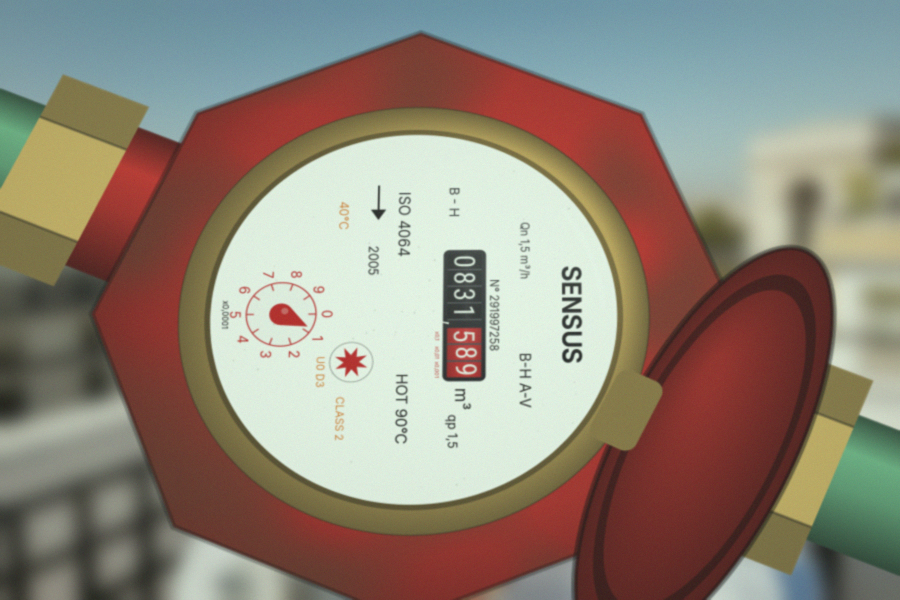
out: 831.5890,m³
